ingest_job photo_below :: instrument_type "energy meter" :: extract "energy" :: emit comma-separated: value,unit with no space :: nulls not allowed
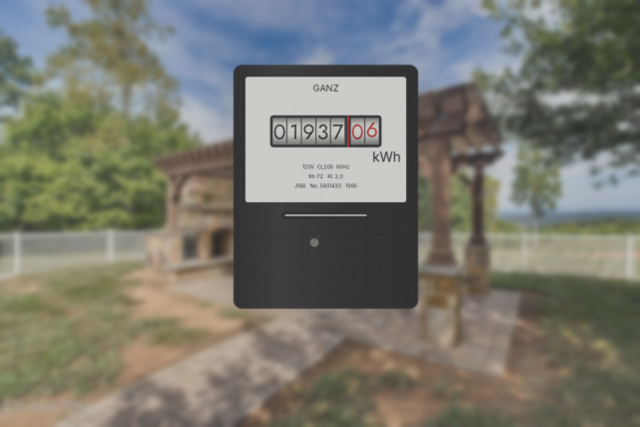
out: 1937.06,kWh
